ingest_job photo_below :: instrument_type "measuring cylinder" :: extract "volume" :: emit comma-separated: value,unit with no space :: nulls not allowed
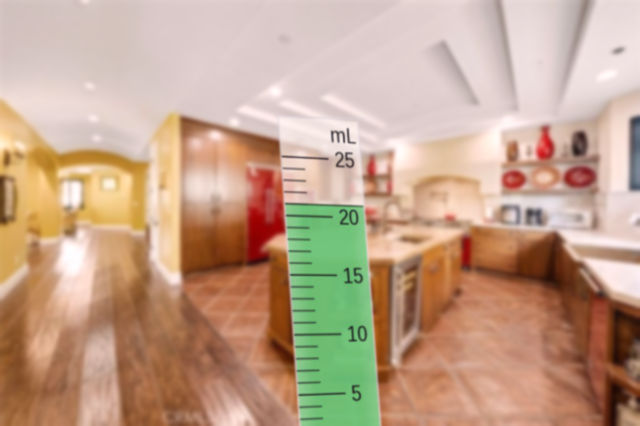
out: 21,mL
